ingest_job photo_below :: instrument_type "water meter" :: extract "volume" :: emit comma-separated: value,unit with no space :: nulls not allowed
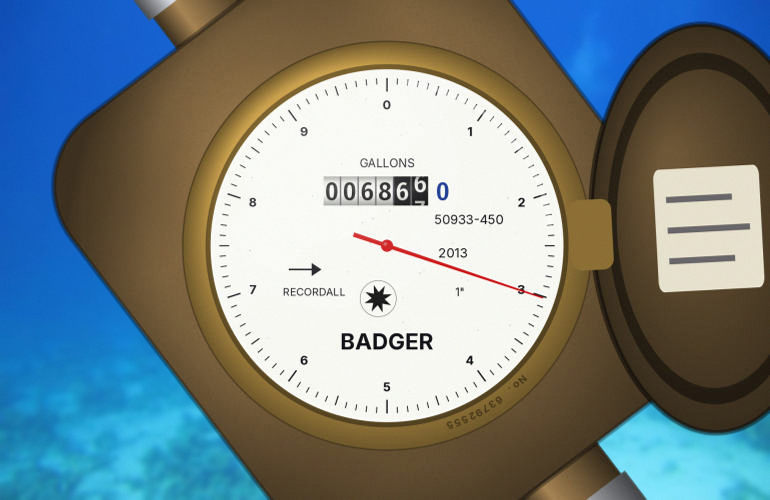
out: 68663.0,gal
